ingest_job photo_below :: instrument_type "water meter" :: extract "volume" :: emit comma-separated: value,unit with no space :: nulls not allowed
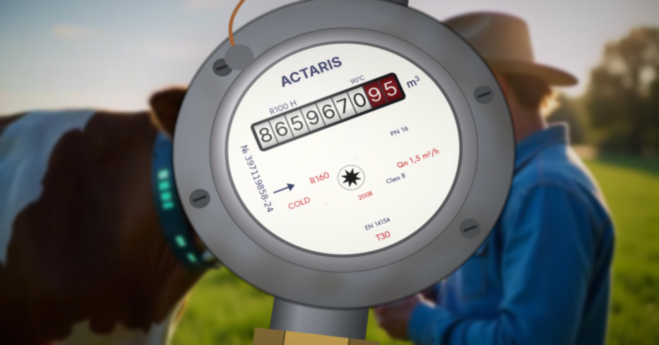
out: 8659670.95,m³
